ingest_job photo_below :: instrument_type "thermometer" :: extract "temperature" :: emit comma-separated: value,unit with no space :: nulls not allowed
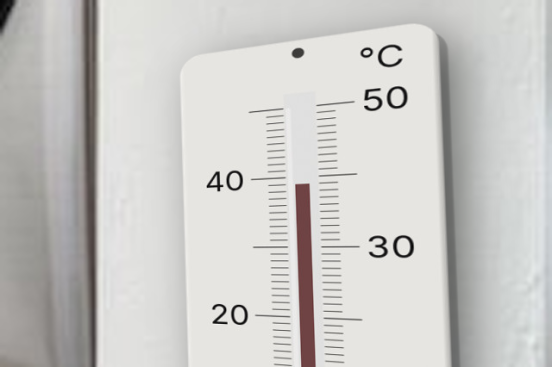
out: 39,°C
